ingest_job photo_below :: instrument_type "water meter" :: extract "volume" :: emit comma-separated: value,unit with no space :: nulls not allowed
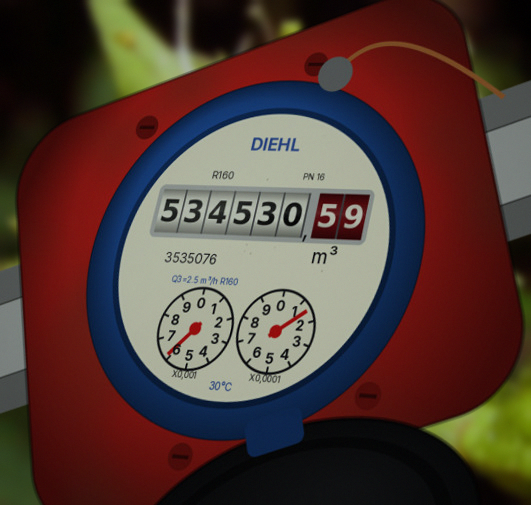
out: 534530.5961,m³
